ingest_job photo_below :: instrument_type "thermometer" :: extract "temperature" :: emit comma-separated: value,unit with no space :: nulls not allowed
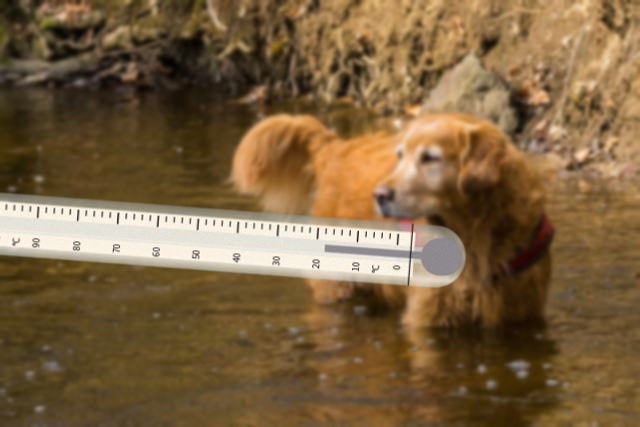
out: 18,°C
